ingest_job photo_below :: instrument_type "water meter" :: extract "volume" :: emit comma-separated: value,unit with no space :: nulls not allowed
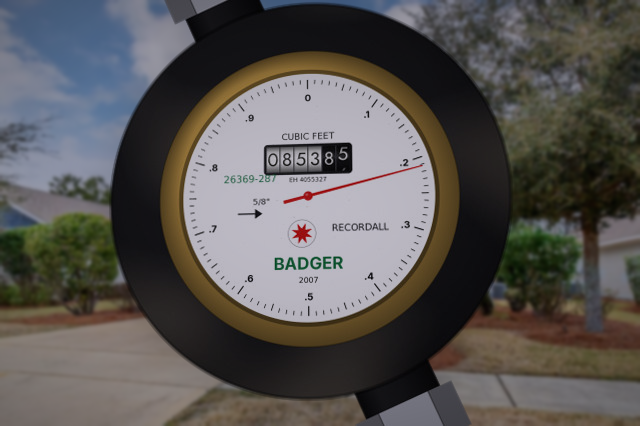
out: 85385.21,ft³
